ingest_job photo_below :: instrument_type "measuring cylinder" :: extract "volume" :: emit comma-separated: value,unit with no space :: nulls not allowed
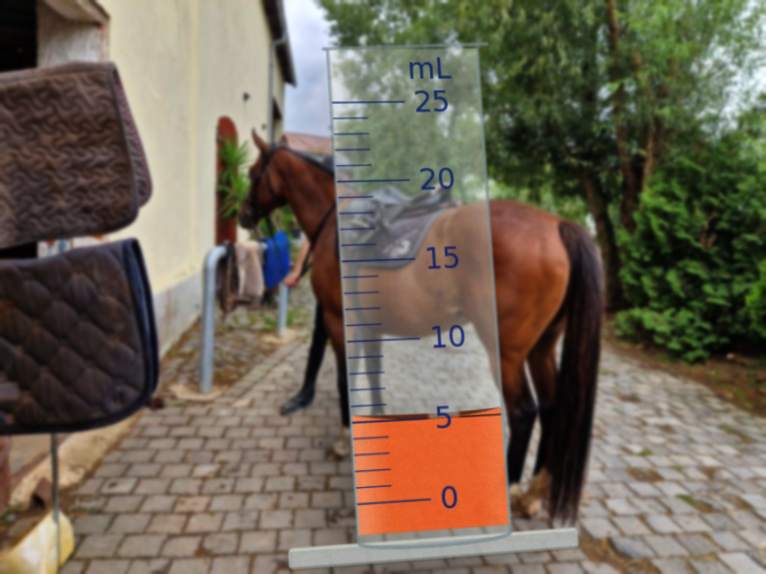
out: 5,mL
